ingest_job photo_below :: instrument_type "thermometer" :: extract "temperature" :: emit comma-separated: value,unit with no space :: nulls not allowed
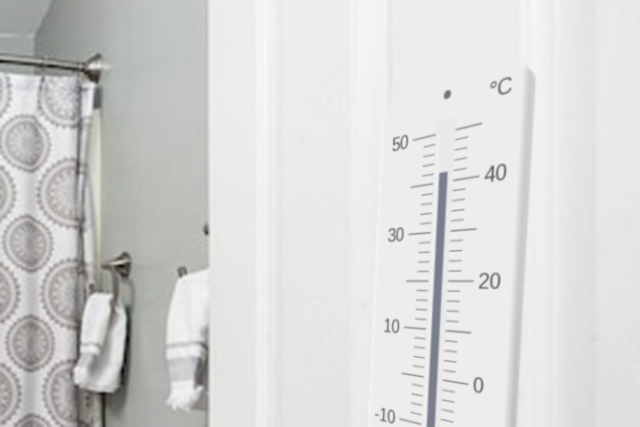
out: 42,°C
